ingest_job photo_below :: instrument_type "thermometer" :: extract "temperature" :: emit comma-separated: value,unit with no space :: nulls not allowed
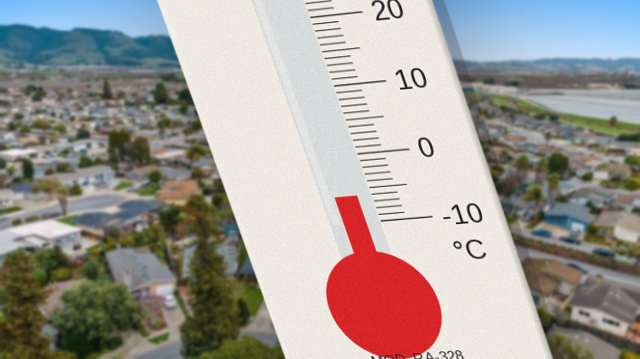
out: -6,°C
